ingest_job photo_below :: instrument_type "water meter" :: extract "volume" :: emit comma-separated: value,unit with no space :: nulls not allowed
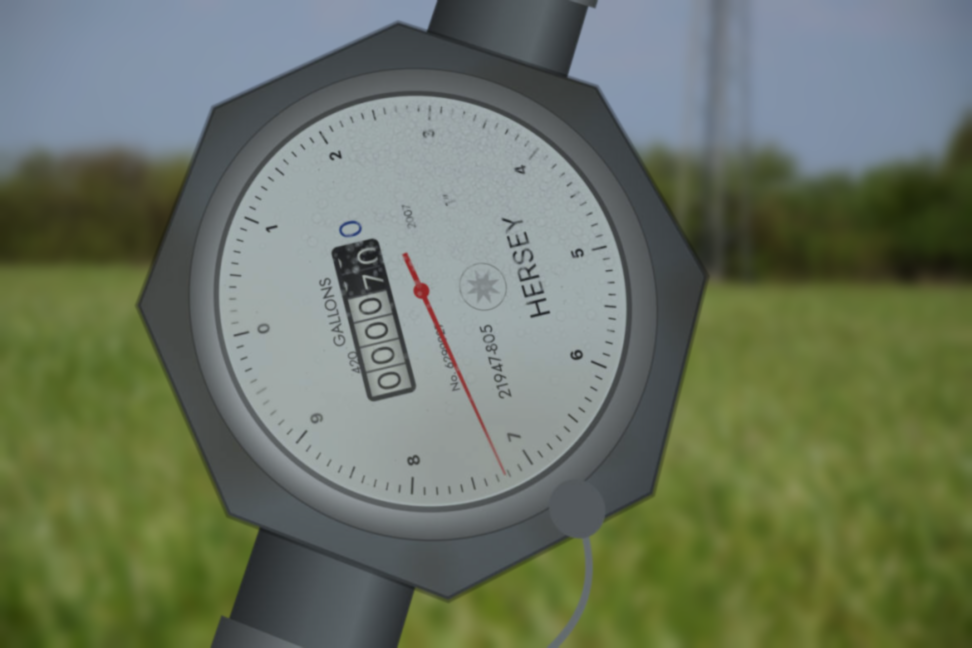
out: 697.2,gal
